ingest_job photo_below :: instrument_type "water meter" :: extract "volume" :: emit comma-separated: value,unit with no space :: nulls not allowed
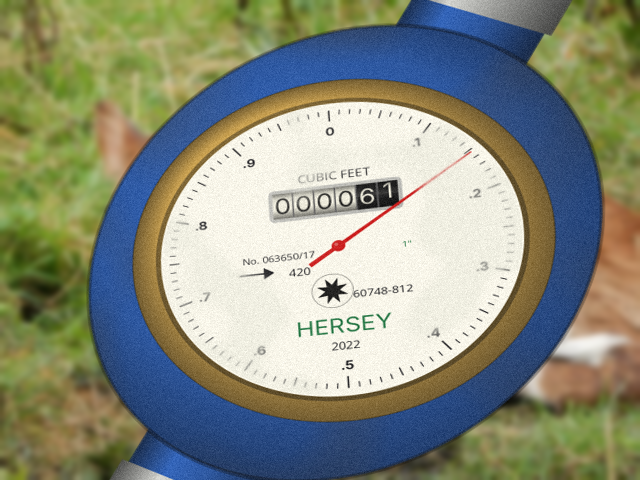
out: 61.15,ft³
